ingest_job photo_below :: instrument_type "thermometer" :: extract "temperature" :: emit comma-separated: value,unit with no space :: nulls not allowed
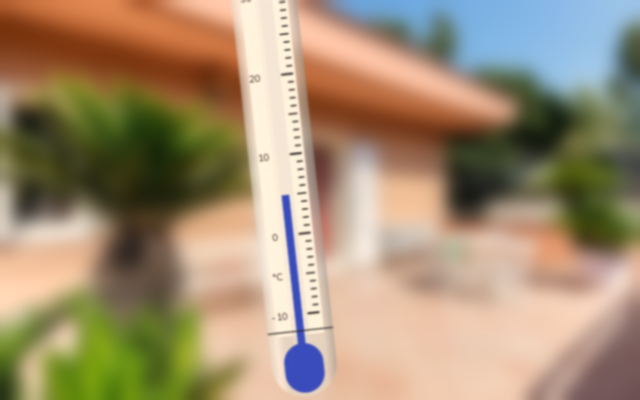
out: 5,°C
